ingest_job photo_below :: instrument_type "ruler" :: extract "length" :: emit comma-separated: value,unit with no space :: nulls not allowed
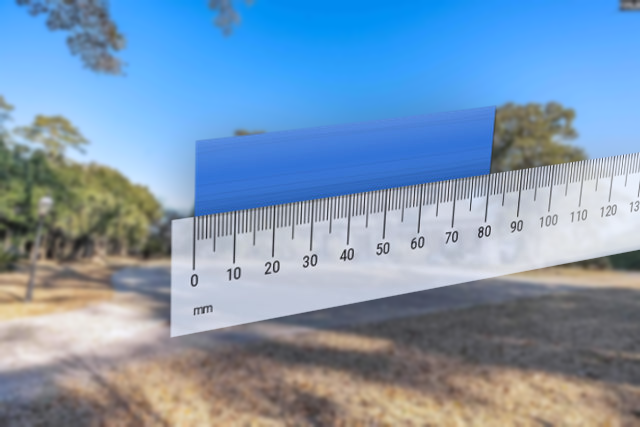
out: 80,mm
